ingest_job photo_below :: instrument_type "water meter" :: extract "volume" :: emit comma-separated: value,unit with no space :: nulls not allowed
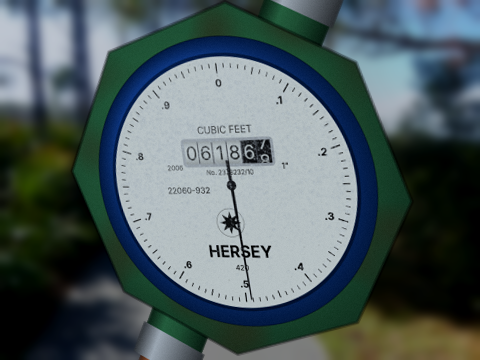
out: 61867.49,ft³
